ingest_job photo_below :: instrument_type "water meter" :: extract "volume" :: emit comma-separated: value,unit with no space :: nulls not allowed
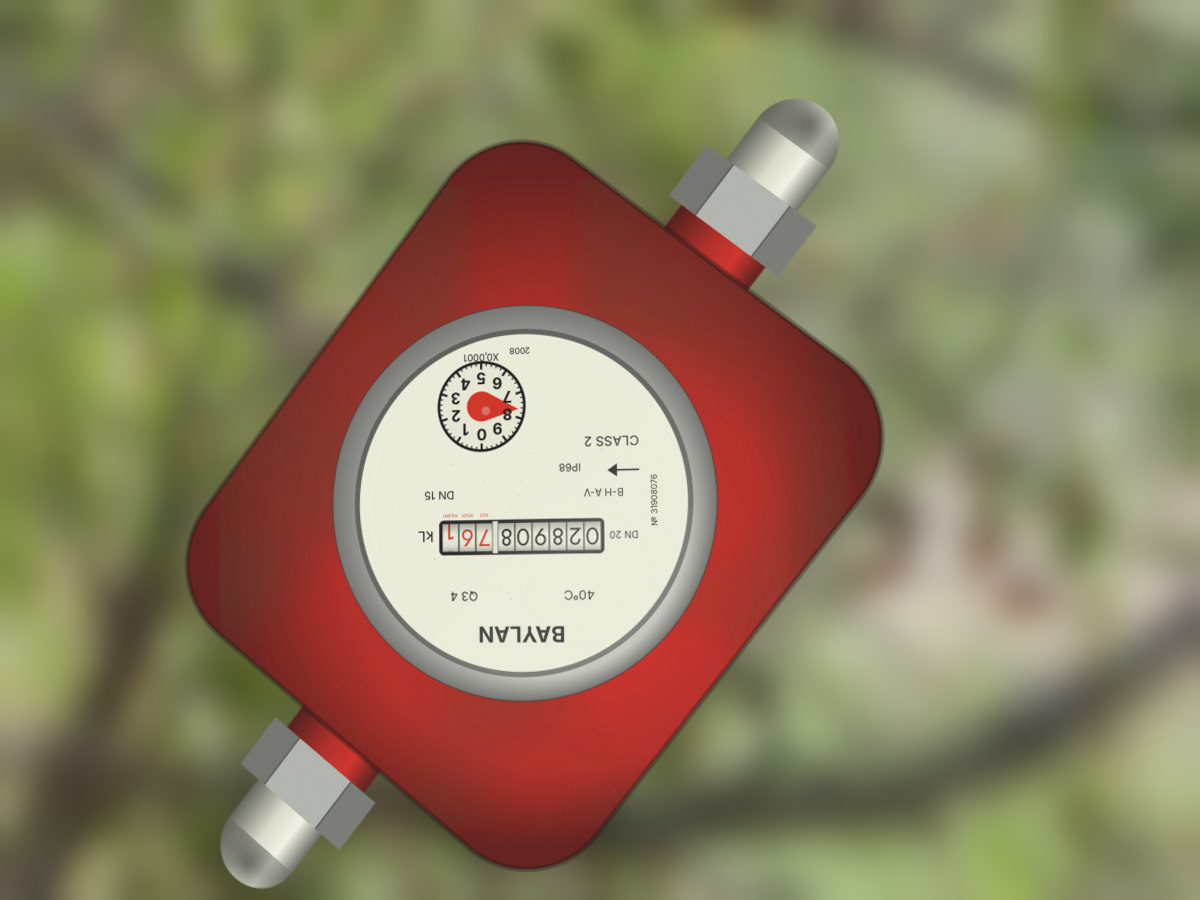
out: 28908.7607,kL
